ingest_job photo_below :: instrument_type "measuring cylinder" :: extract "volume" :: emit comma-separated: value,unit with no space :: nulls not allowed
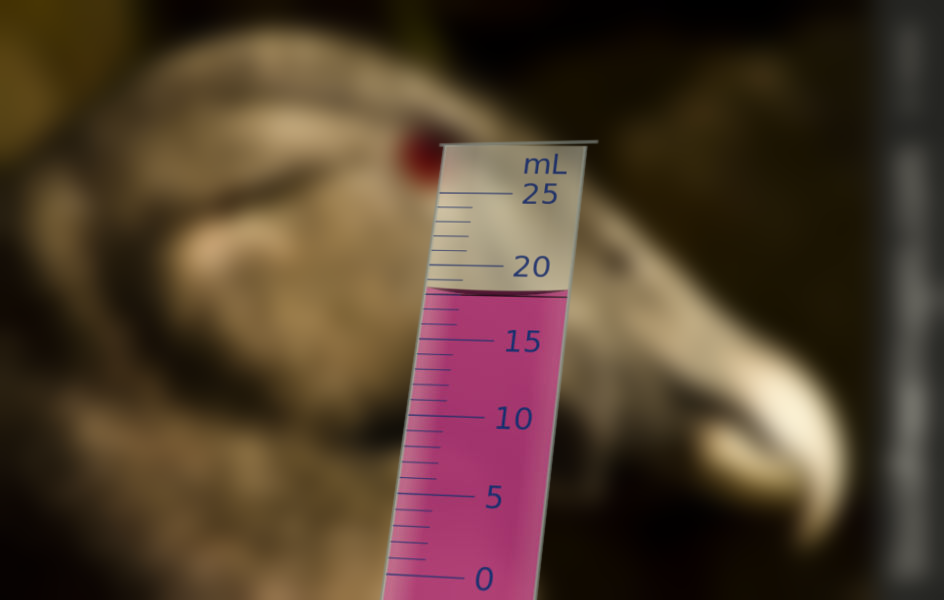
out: 18,mL
